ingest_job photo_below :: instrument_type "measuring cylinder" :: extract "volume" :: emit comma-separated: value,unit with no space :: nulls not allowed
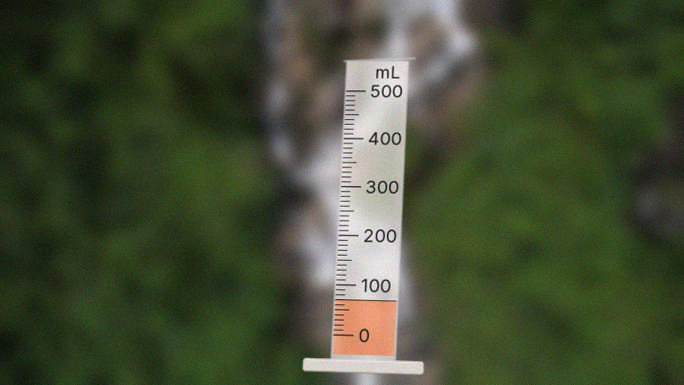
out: 70,mL
